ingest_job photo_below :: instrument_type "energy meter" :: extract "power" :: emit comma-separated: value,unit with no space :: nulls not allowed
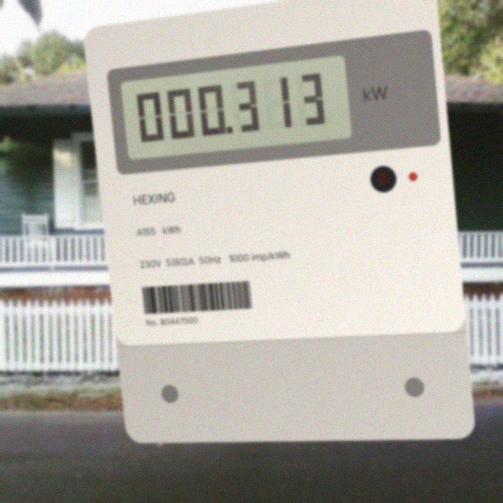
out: 0.313,kW
